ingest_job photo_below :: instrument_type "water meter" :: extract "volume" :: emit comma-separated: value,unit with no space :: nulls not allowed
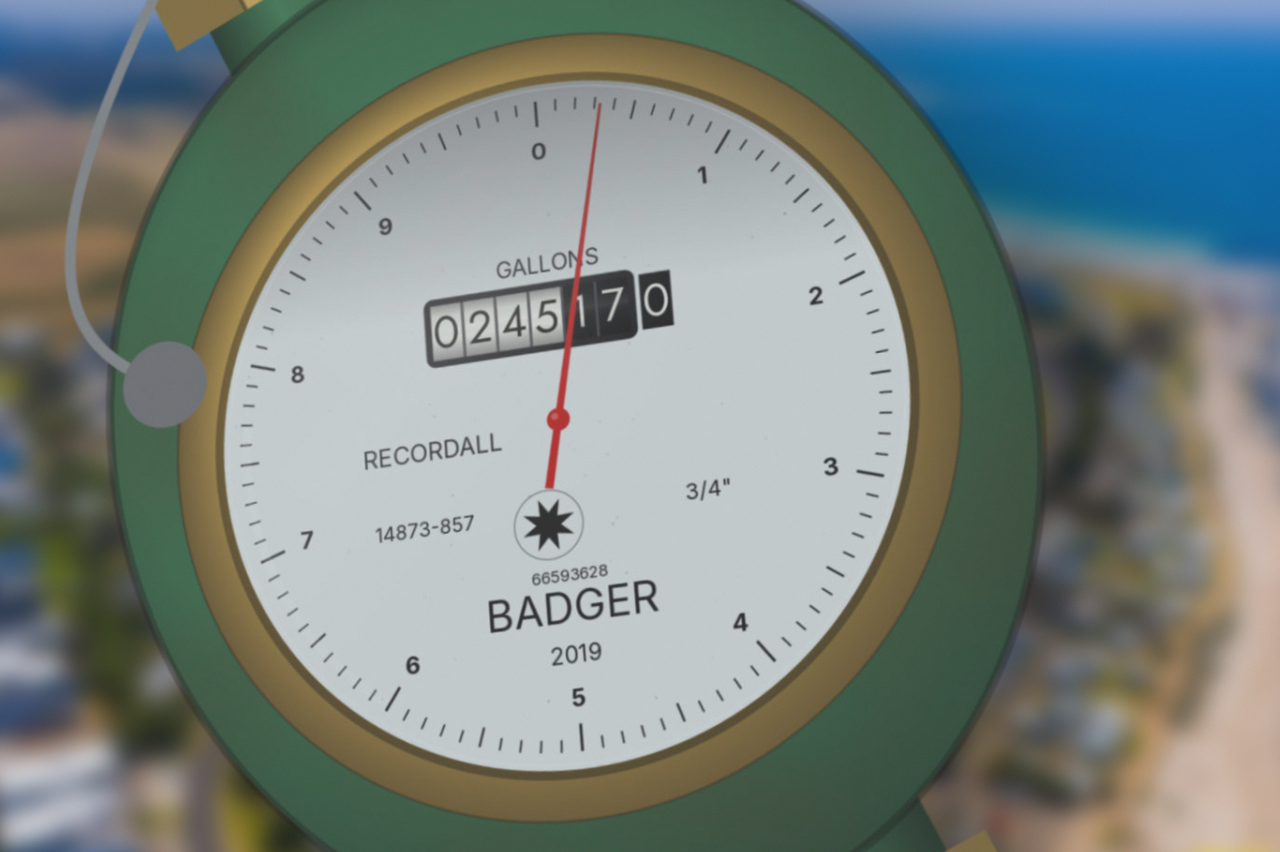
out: 245170.3,gal
